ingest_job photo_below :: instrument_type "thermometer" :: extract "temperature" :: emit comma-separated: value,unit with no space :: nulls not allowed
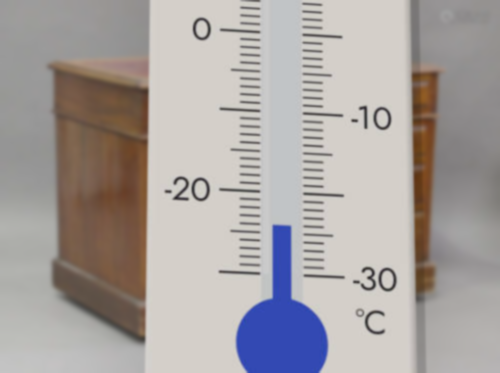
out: -24,°C
